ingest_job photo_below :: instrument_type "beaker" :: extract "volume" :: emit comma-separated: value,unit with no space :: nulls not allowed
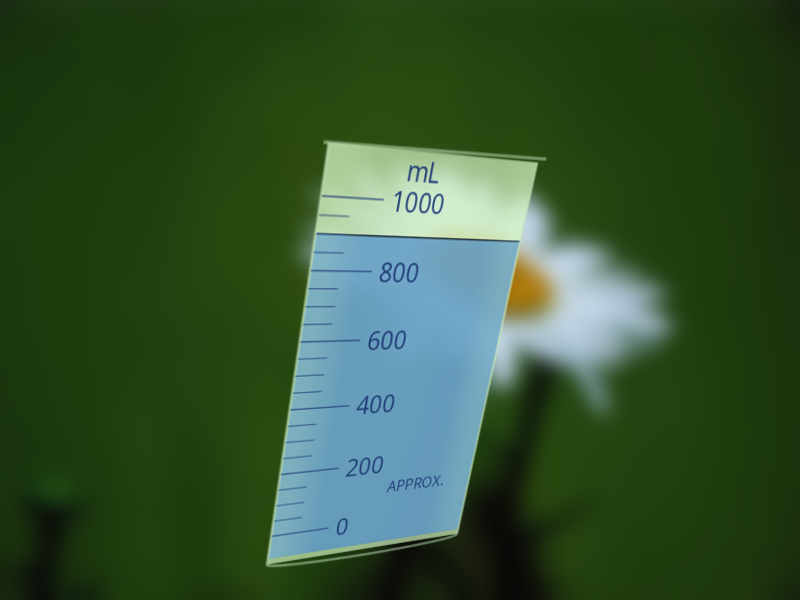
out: 900,mL
